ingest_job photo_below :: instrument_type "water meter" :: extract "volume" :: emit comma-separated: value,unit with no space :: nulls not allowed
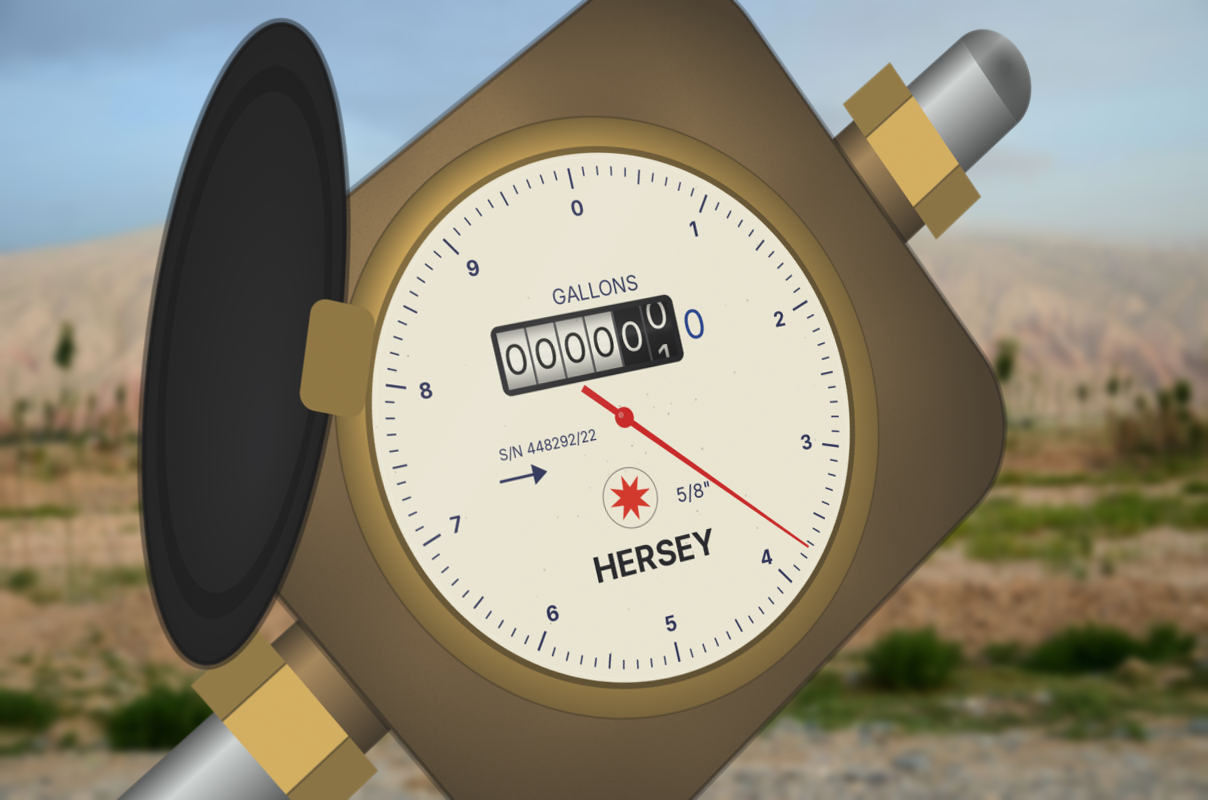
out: 3.7,gal
